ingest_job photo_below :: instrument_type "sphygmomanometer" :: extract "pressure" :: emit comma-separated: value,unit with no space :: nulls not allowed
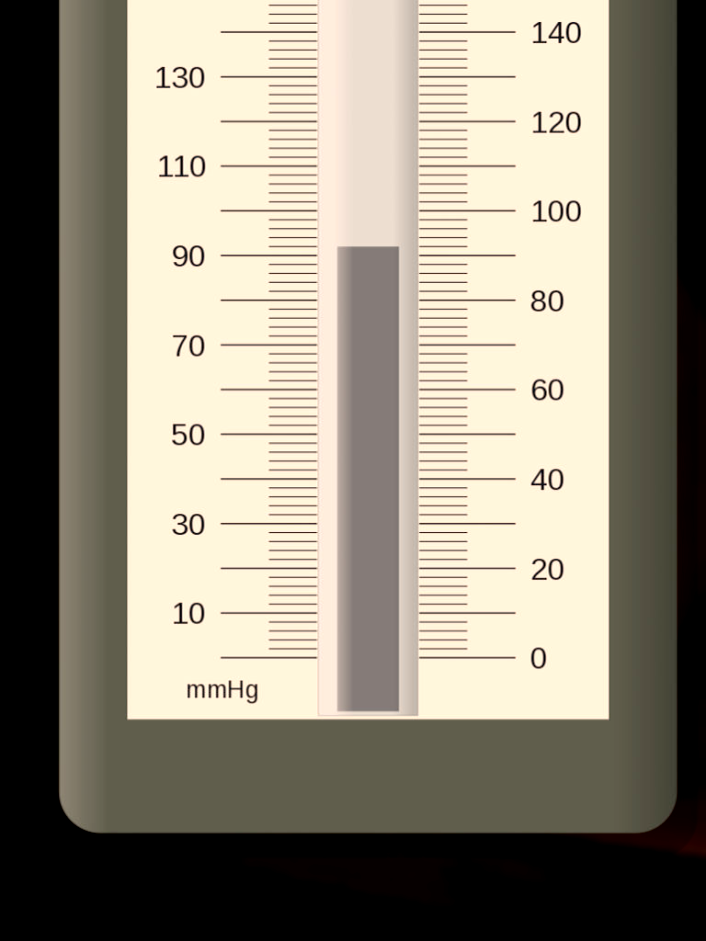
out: 92,mmHg
